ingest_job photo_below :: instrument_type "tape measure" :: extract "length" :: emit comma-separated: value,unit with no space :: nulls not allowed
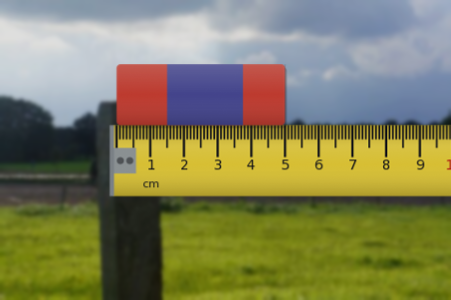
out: 5,cm
